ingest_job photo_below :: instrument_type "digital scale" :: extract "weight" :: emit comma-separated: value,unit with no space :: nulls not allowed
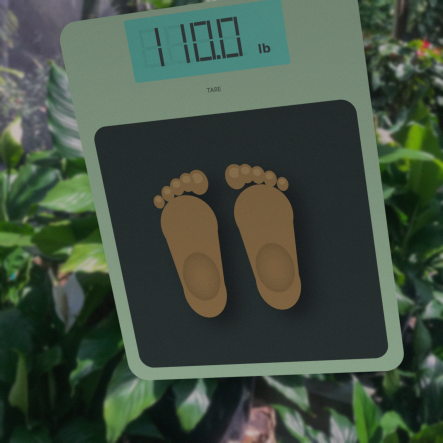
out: 110.0,lb
